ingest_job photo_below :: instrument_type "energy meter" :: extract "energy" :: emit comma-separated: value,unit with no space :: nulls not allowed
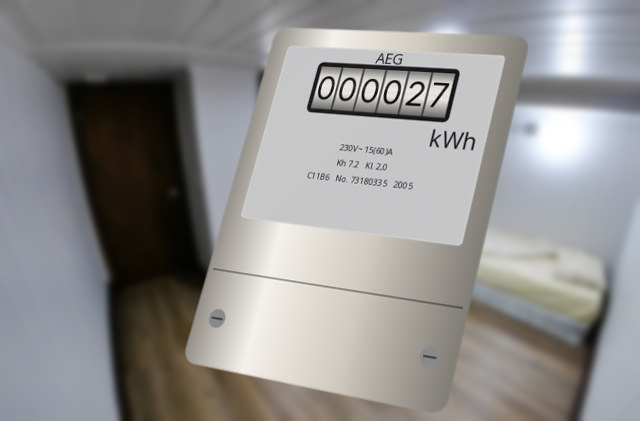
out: 27,kWh
